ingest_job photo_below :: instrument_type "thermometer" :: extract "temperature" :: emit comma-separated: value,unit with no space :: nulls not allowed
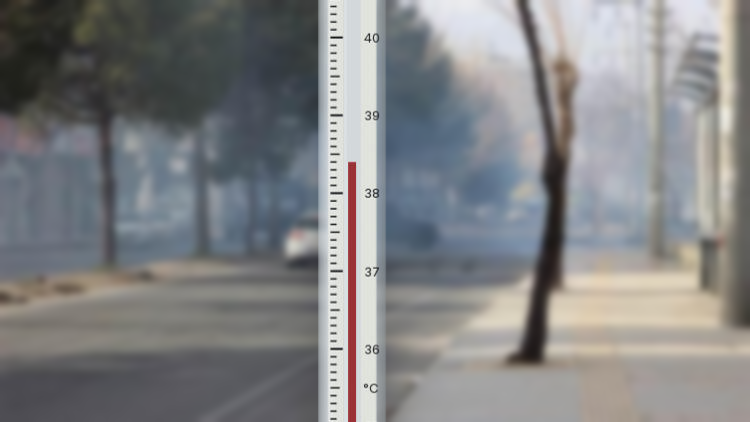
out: 38.4,°C
